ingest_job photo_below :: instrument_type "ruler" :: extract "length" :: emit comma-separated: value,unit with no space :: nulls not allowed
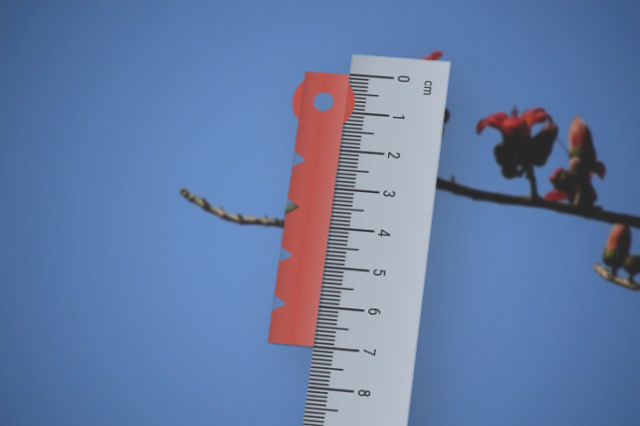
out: 7,cm
